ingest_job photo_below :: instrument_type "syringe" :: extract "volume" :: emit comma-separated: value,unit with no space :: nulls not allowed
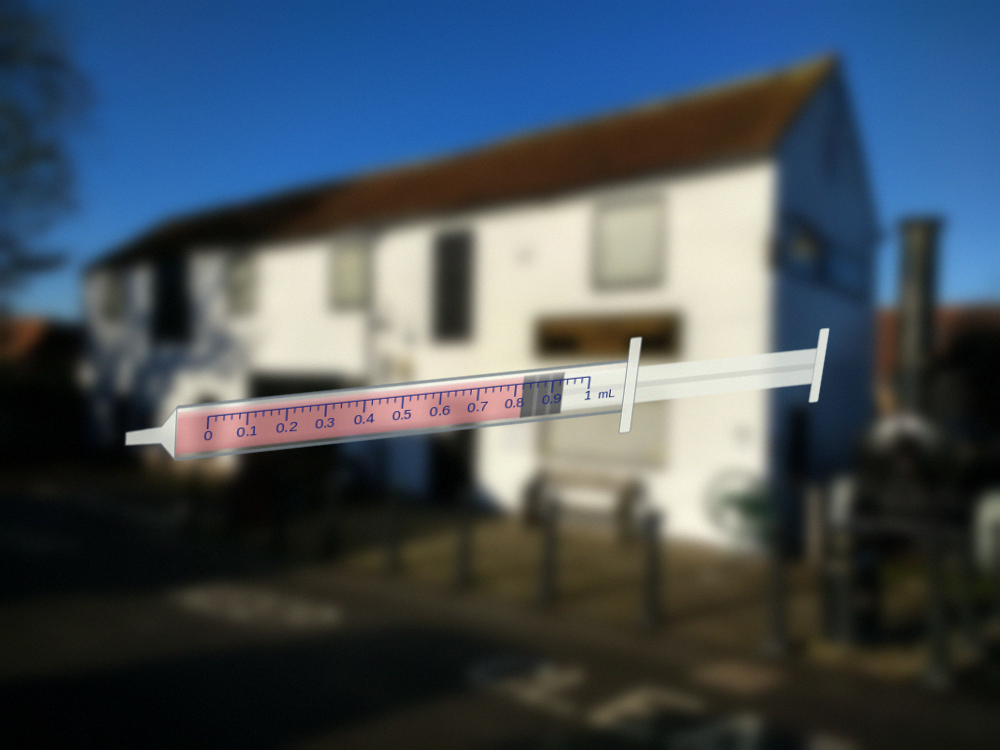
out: 0.82,mL
